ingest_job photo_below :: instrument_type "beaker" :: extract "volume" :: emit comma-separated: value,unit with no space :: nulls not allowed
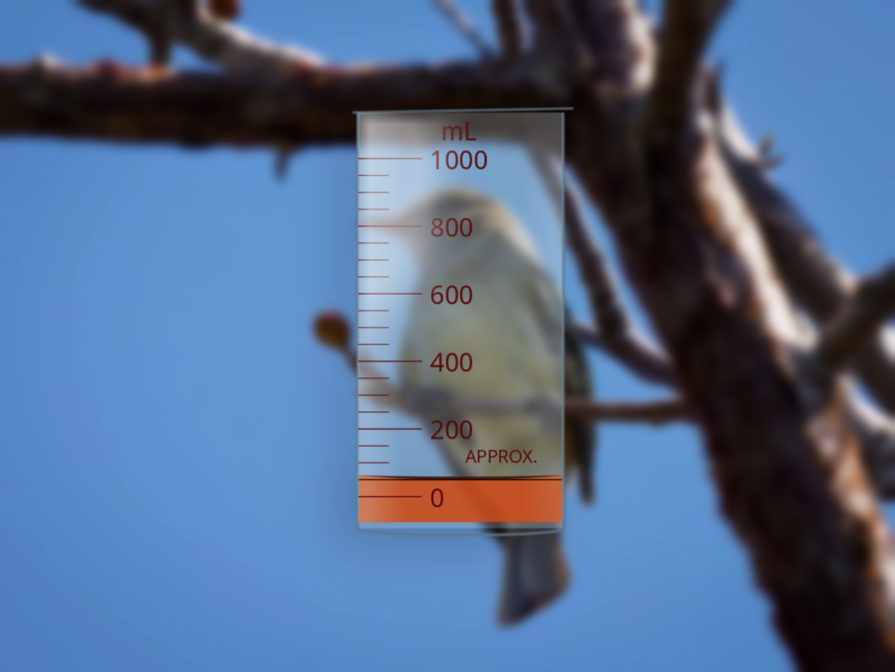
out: 50,mL
